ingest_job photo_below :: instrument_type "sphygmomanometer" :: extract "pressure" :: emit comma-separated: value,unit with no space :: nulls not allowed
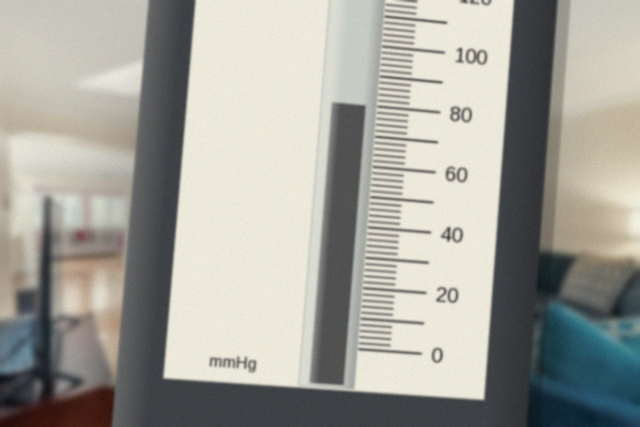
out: 80,mmHg
